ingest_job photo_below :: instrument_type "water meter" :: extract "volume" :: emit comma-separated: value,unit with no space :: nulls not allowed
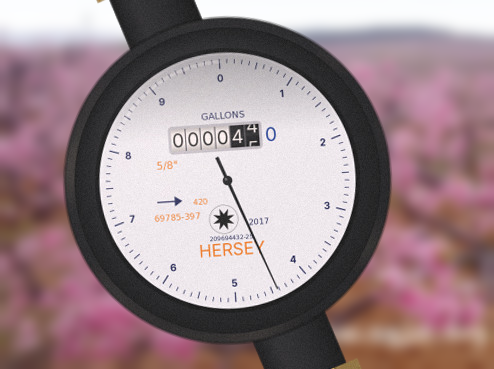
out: 444.4,gal
